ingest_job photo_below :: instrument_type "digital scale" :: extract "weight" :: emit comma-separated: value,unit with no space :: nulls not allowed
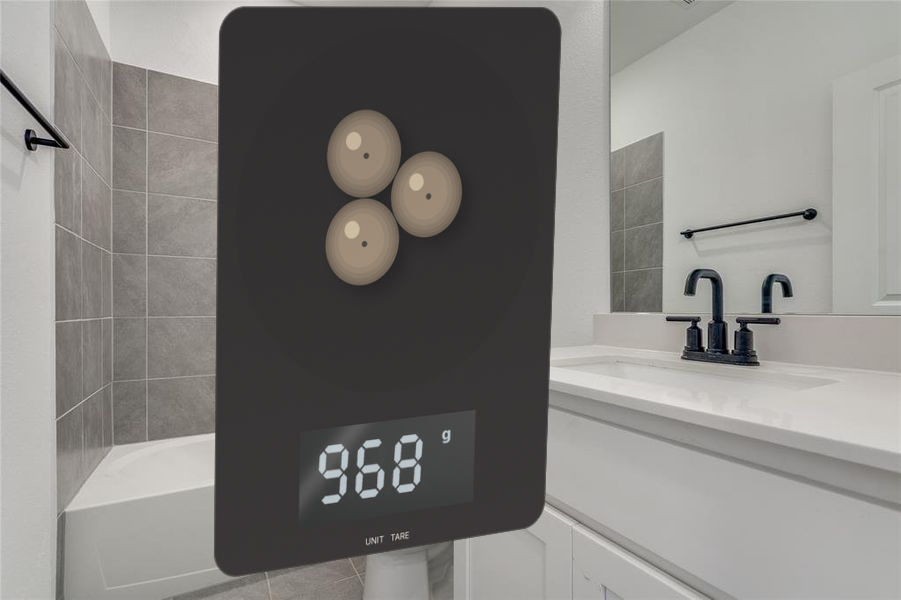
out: 968,g
